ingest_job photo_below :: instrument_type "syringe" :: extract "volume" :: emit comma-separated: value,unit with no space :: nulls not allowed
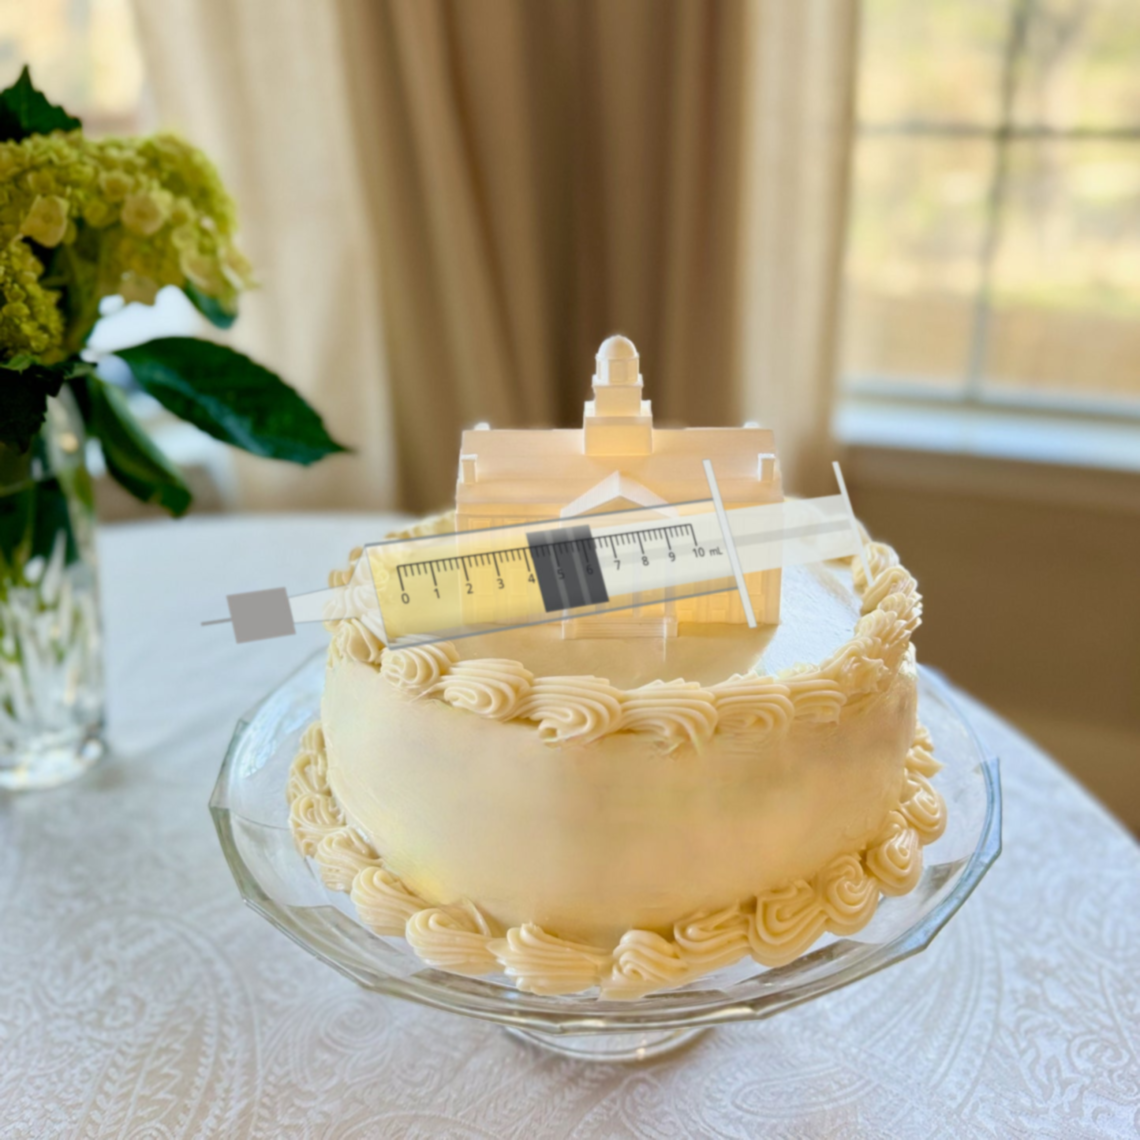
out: 4.2,mL
